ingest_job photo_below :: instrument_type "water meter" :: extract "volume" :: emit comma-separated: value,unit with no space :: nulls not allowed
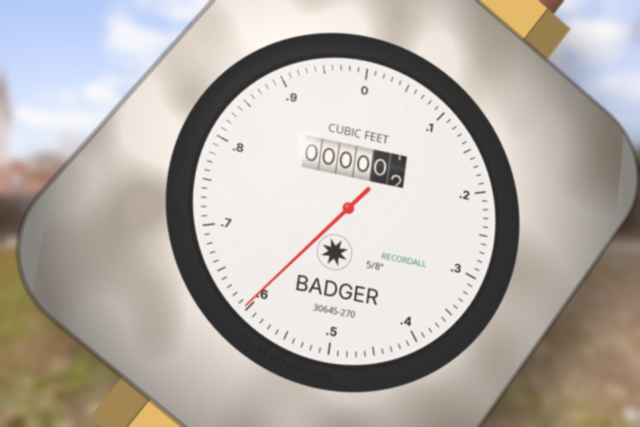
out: 1.60,ft³
